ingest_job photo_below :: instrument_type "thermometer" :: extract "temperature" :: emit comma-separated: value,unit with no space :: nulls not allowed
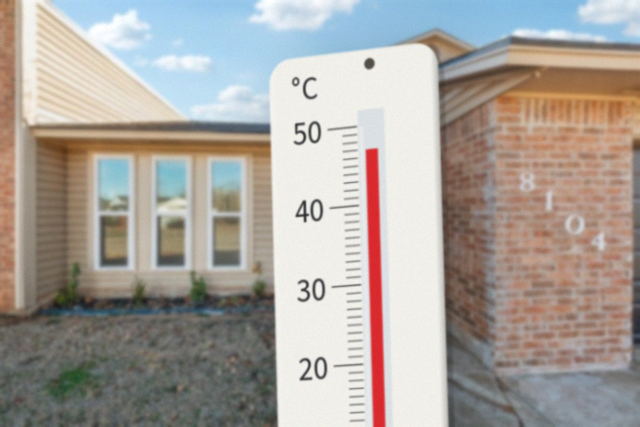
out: 47,°C
